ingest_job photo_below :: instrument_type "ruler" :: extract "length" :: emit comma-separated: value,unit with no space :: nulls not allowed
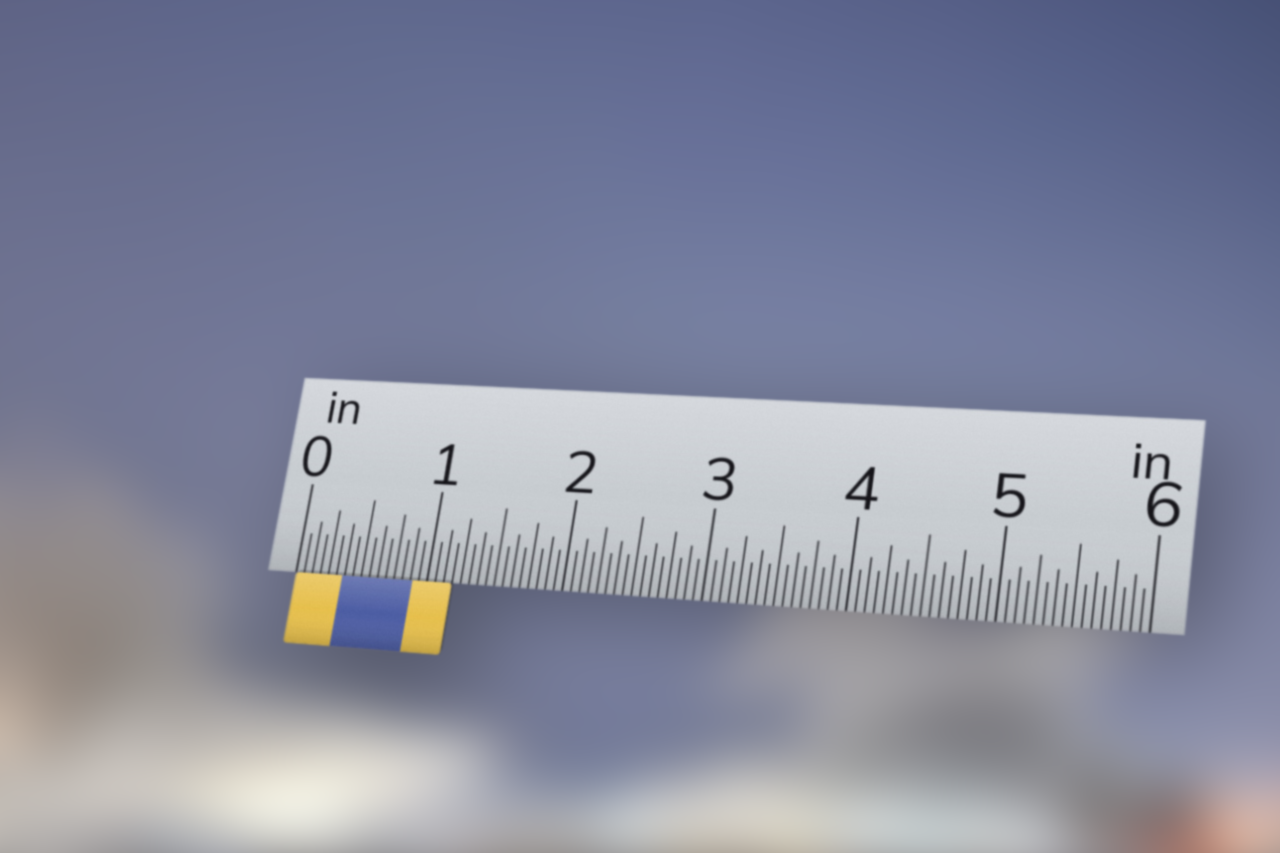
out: 1.1875,in
